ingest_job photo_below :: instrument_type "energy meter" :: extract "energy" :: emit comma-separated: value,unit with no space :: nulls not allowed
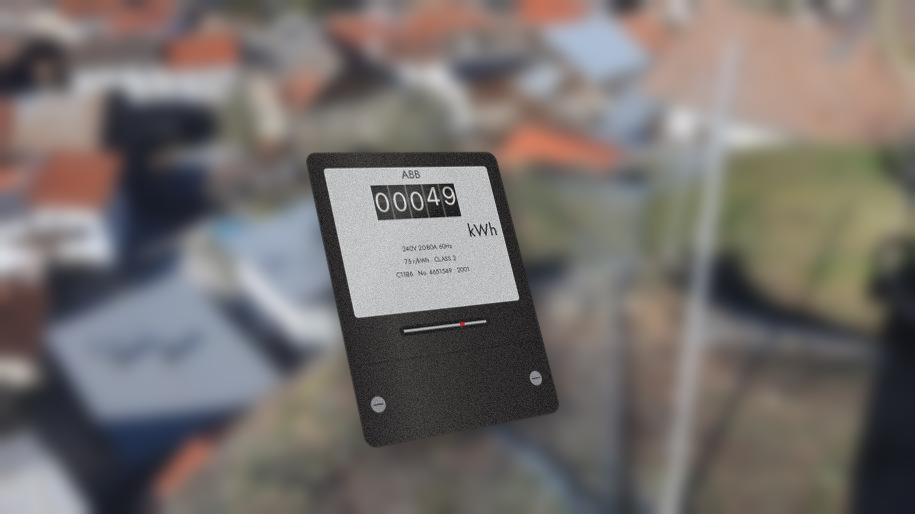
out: 49,kWh
